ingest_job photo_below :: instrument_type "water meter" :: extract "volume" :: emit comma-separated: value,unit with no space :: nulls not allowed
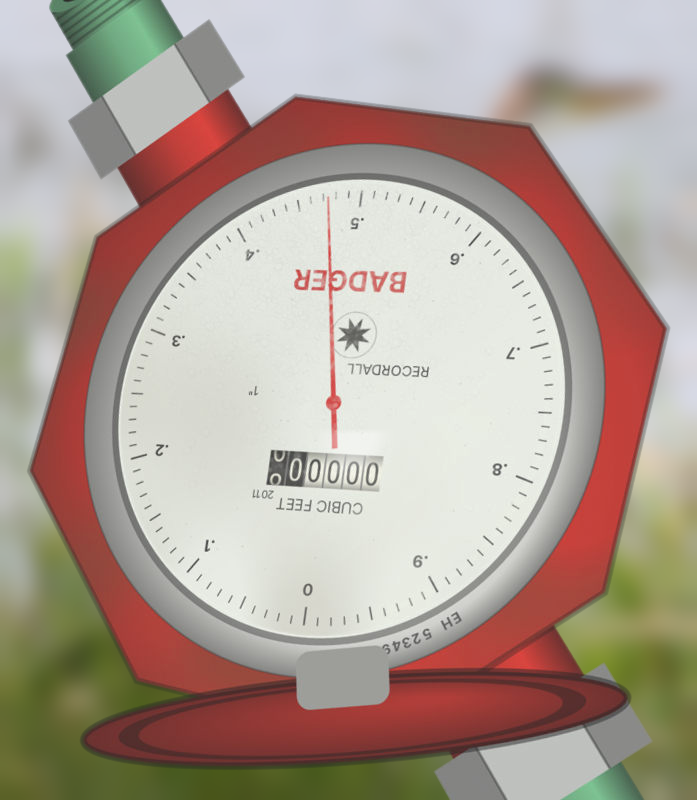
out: 8.47,ft³
